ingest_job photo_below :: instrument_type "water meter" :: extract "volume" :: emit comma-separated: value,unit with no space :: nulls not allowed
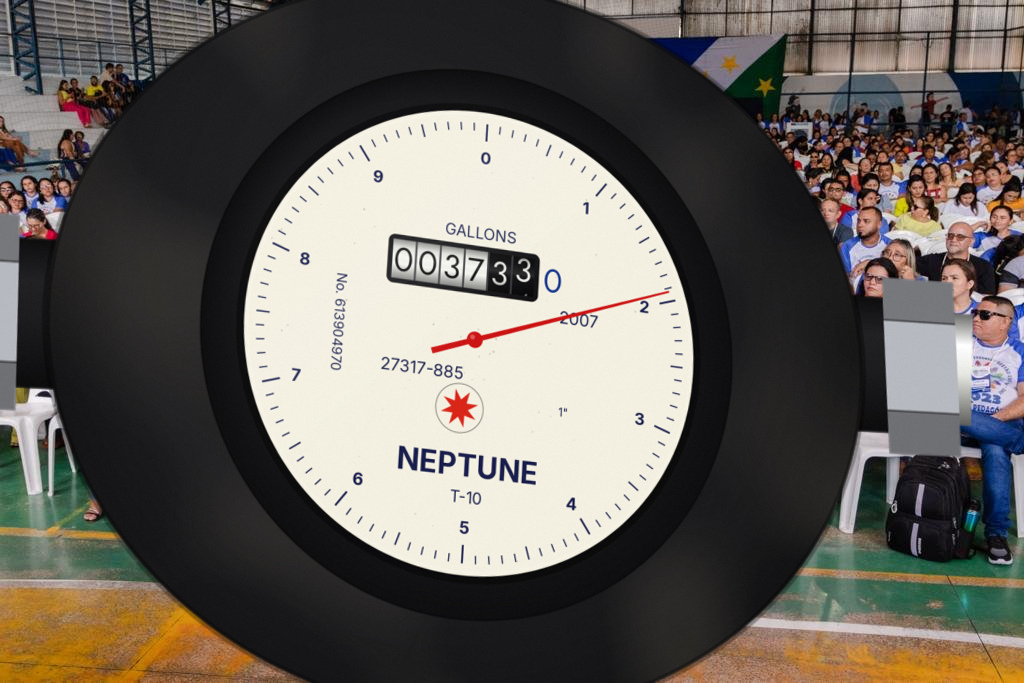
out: 37331.9,gal
